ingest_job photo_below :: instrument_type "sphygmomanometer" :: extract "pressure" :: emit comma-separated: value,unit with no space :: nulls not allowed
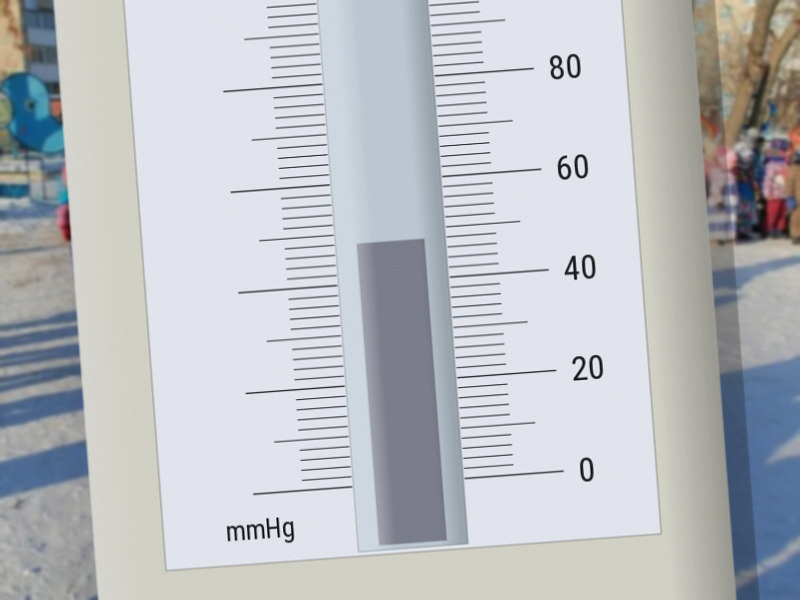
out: 48,mmHg
